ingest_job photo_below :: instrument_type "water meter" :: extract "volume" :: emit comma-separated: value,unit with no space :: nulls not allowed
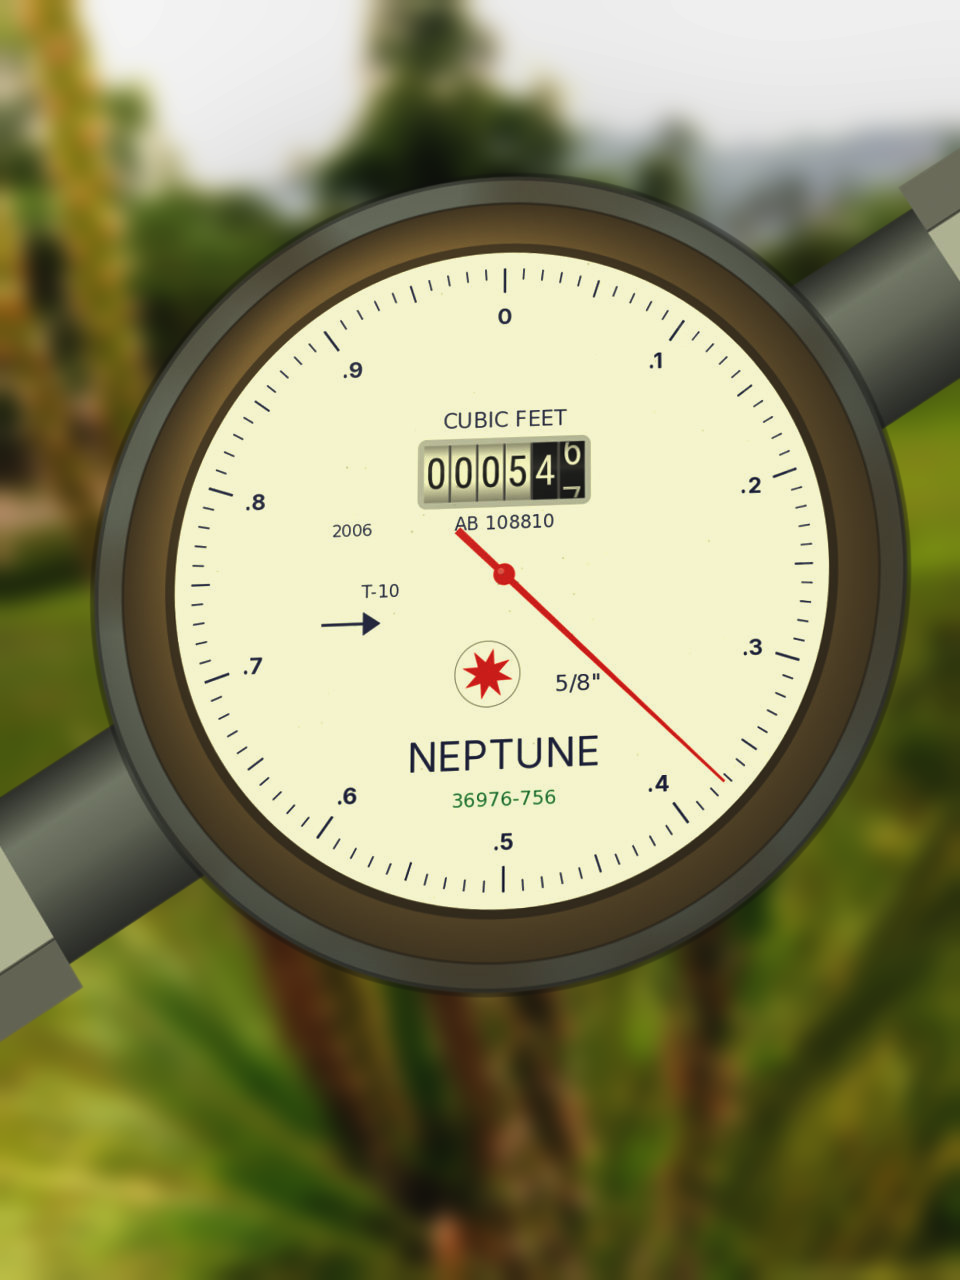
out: 546.37,ft³
